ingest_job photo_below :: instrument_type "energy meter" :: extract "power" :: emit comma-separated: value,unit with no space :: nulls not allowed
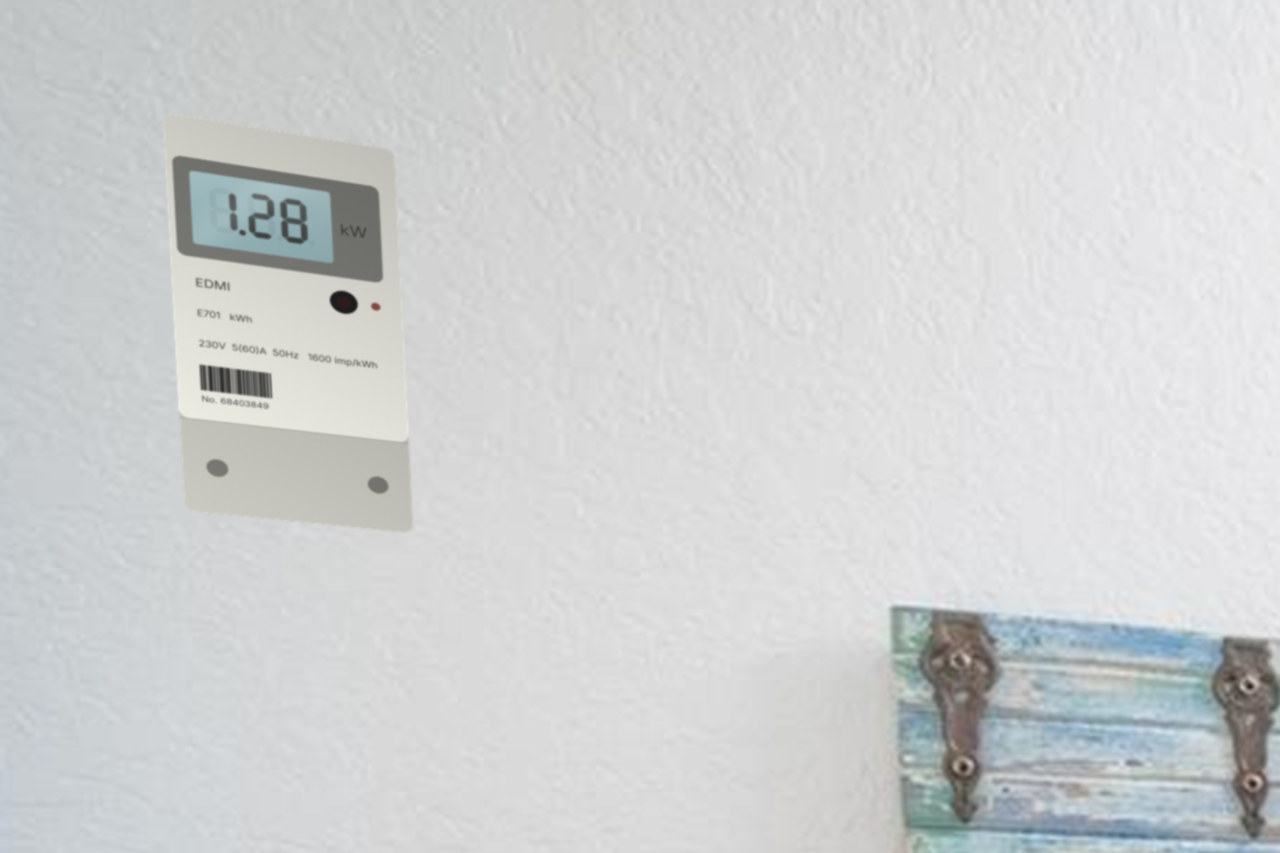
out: 1.28,kW
